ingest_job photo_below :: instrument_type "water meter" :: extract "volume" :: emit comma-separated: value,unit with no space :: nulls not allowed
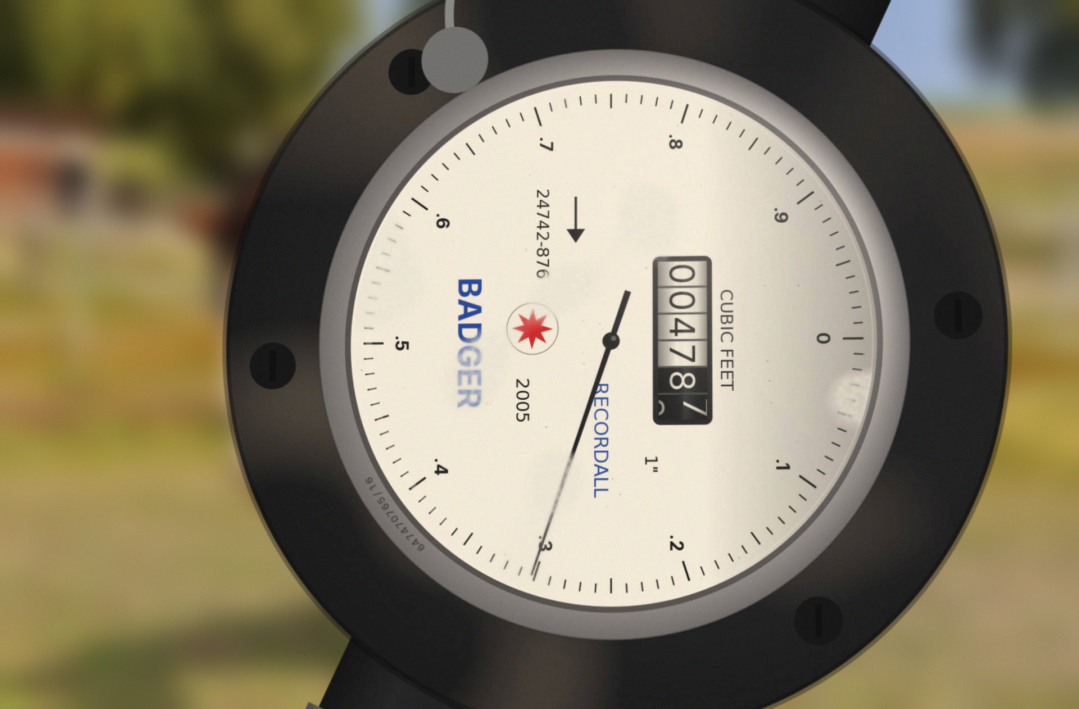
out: 4787.30,ft³
